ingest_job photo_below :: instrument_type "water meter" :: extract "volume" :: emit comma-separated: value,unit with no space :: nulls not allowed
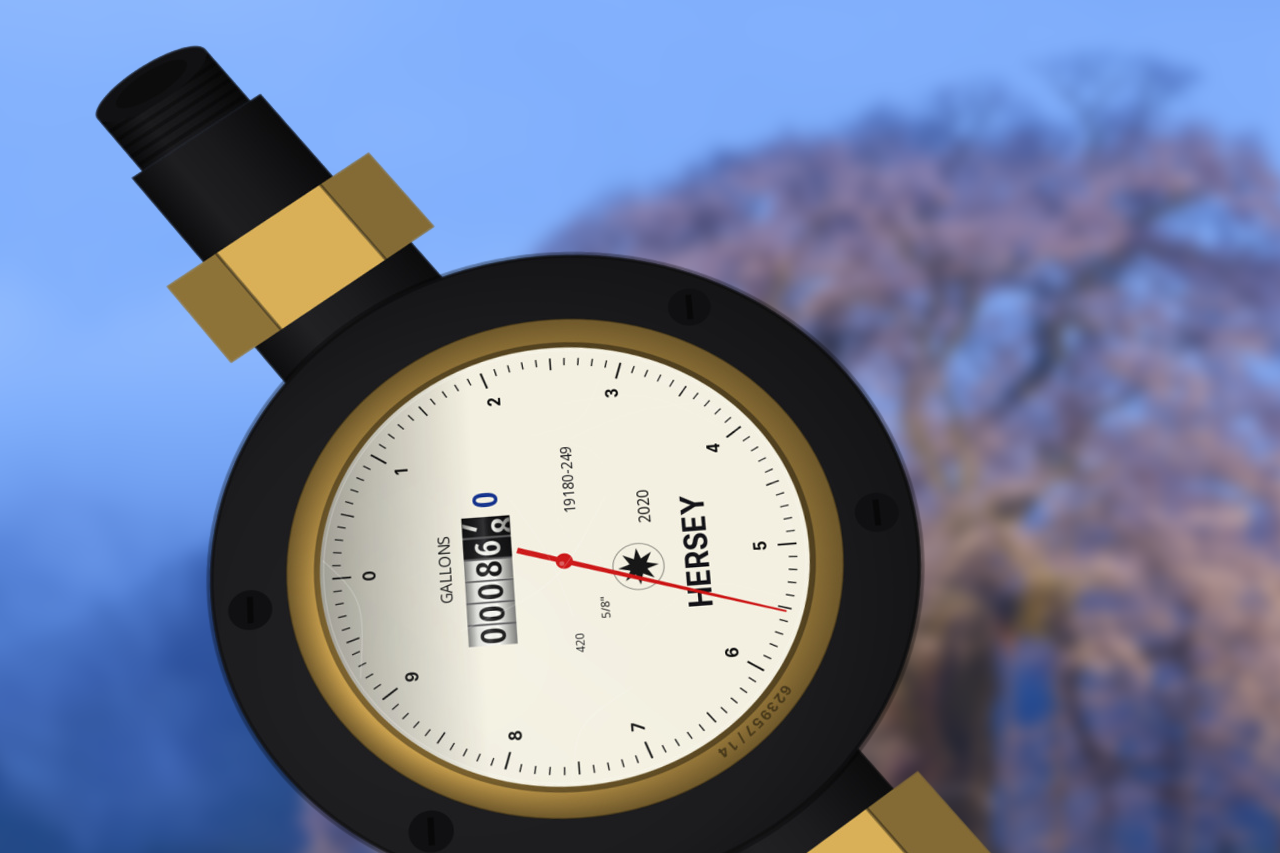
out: 8675.5,gal
